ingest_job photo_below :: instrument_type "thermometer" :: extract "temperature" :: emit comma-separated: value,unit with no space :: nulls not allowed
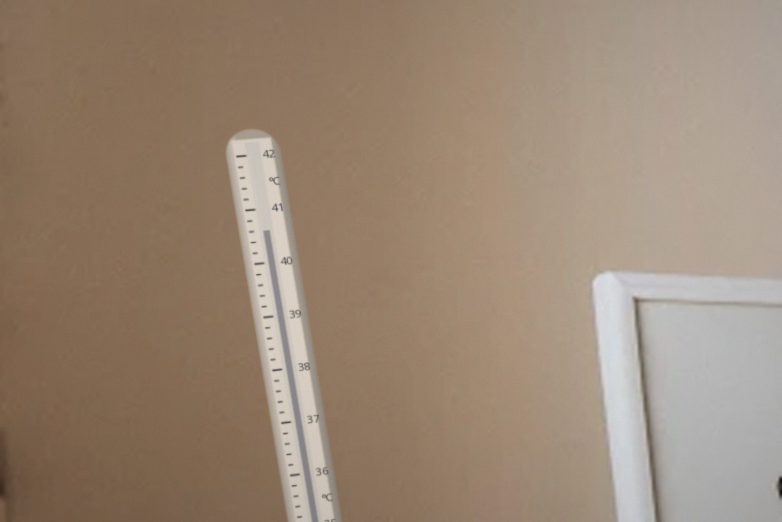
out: 40.6,°C
